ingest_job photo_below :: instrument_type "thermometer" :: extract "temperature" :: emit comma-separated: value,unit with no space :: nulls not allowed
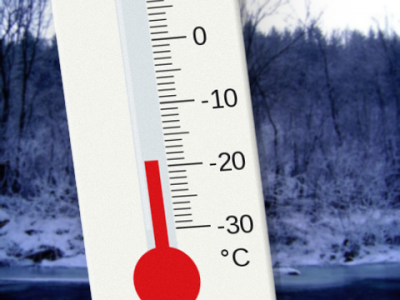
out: -19,°C
